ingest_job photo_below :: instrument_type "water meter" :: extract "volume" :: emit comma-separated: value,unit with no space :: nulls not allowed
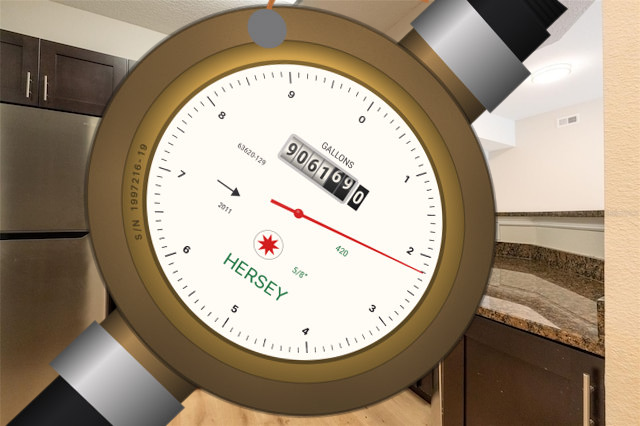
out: 9061692.2,gal
